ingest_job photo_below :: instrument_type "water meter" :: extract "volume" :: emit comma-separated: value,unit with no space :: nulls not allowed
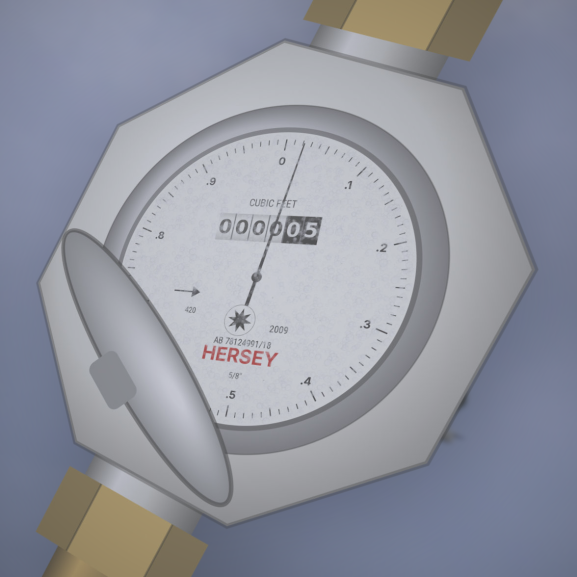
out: 5.02,ft³
